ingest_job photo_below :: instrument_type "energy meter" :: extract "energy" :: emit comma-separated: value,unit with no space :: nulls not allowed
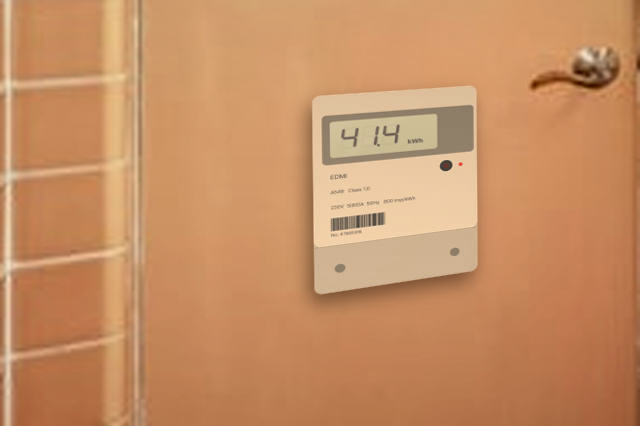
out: 41.4,kWh
